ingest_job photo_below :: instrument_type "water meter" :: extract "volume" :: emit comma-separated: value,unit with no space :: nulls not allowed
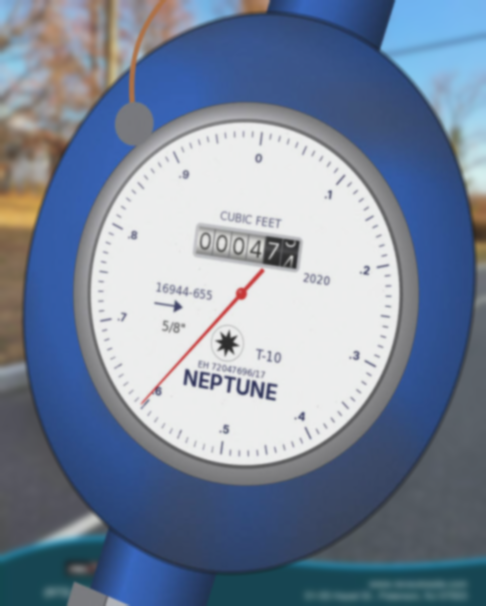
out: 473.60,ft³
